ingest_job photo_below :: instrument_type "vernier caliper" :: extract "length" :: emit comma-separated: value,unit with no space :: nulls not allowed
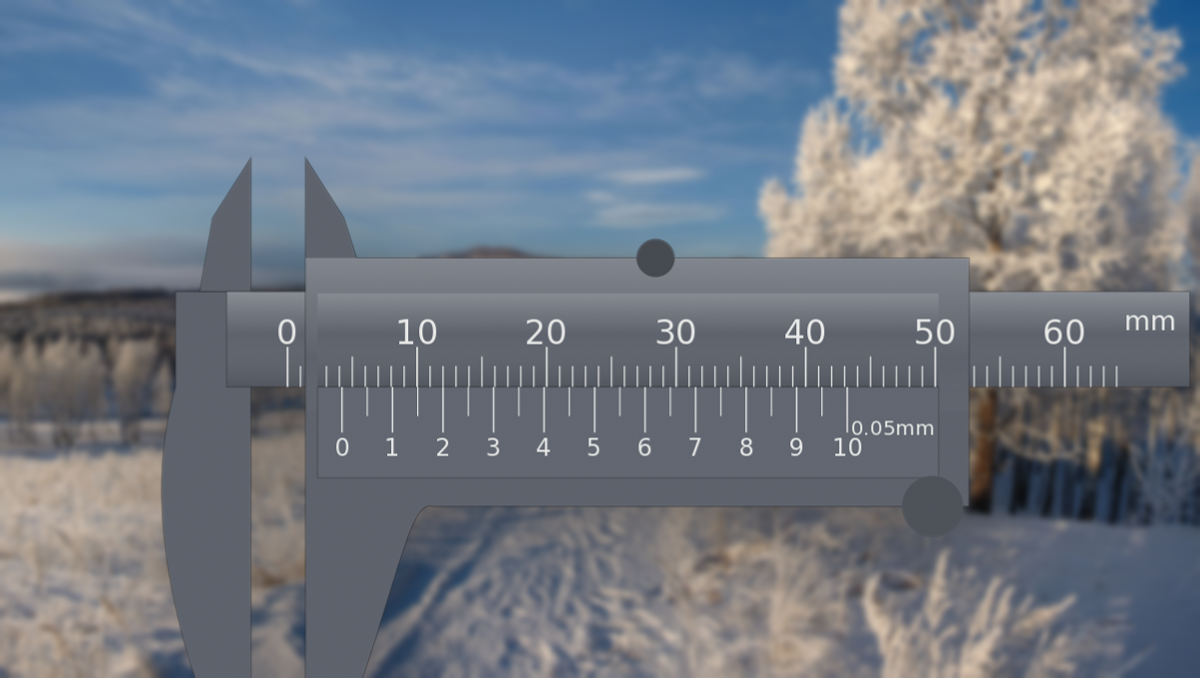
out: 4.2,mm
